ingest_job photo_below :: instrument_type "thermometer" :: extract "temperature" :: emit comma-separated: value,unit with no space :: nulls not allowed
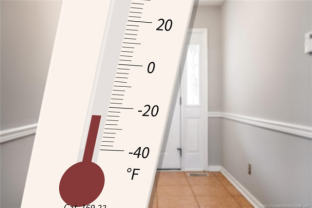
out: -24,°F
